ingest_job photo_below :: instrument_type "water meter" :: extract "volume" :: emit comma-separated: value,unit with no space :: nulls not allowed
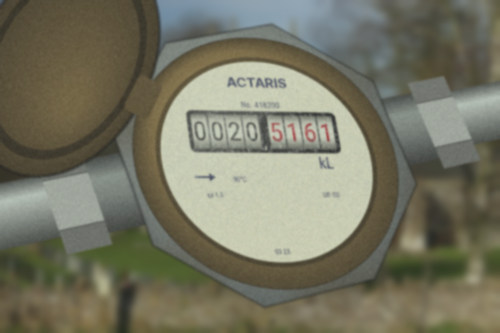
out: 20.5161,kL
